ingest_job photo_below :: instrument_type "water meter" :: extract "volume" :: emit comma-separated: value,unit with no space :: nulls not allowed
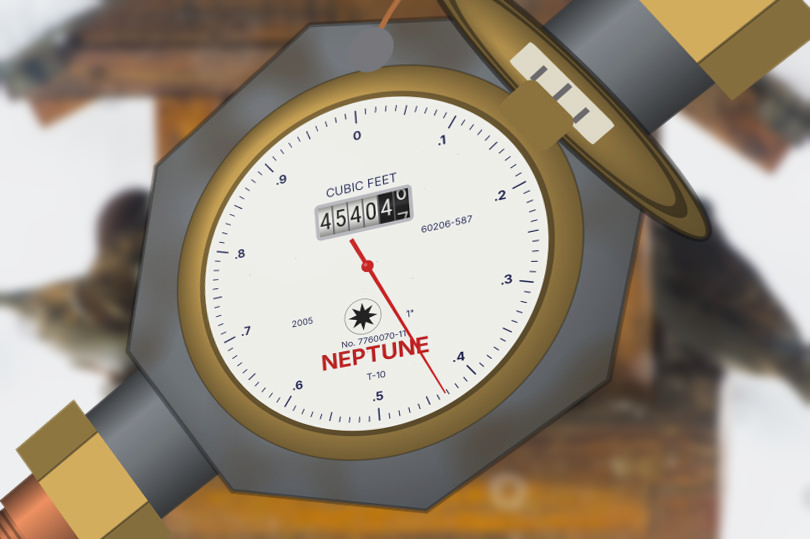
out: 454046.43,ft³
